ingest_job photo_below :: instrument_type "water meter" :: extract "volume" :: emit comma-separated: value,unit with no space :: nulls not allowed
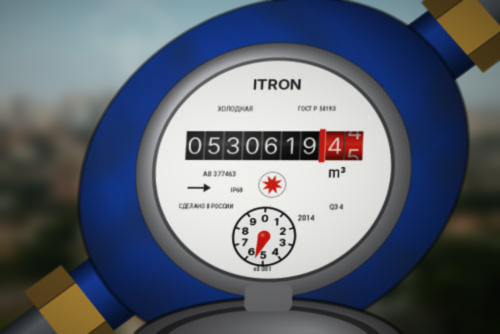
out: 530619.445,m³
